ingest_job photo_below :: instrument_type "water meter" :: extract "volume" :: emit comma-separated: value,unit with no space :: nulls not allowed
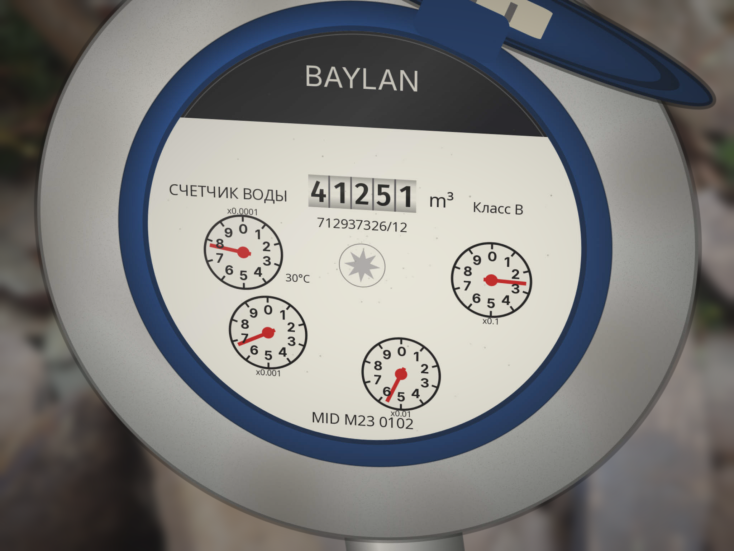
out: 41251.2567,m³
